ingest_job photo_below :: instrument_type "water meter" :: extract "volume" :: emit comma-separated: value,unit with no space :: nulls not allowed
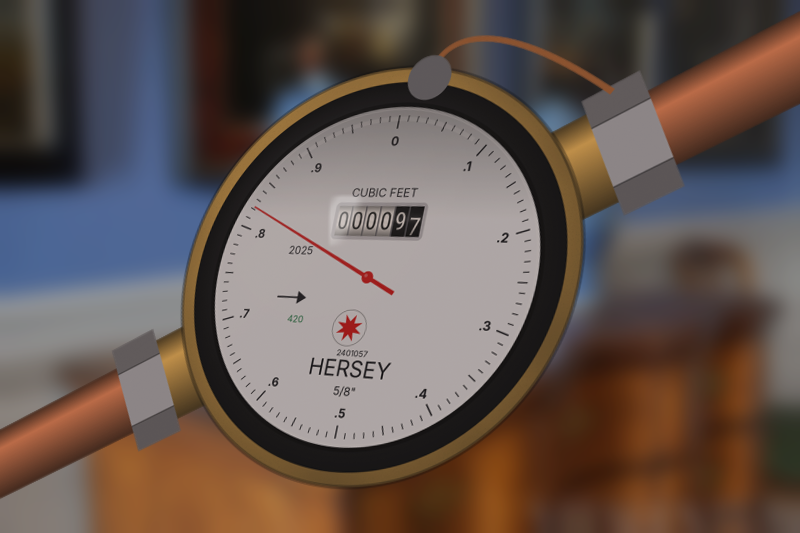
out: 96.82,ft³
